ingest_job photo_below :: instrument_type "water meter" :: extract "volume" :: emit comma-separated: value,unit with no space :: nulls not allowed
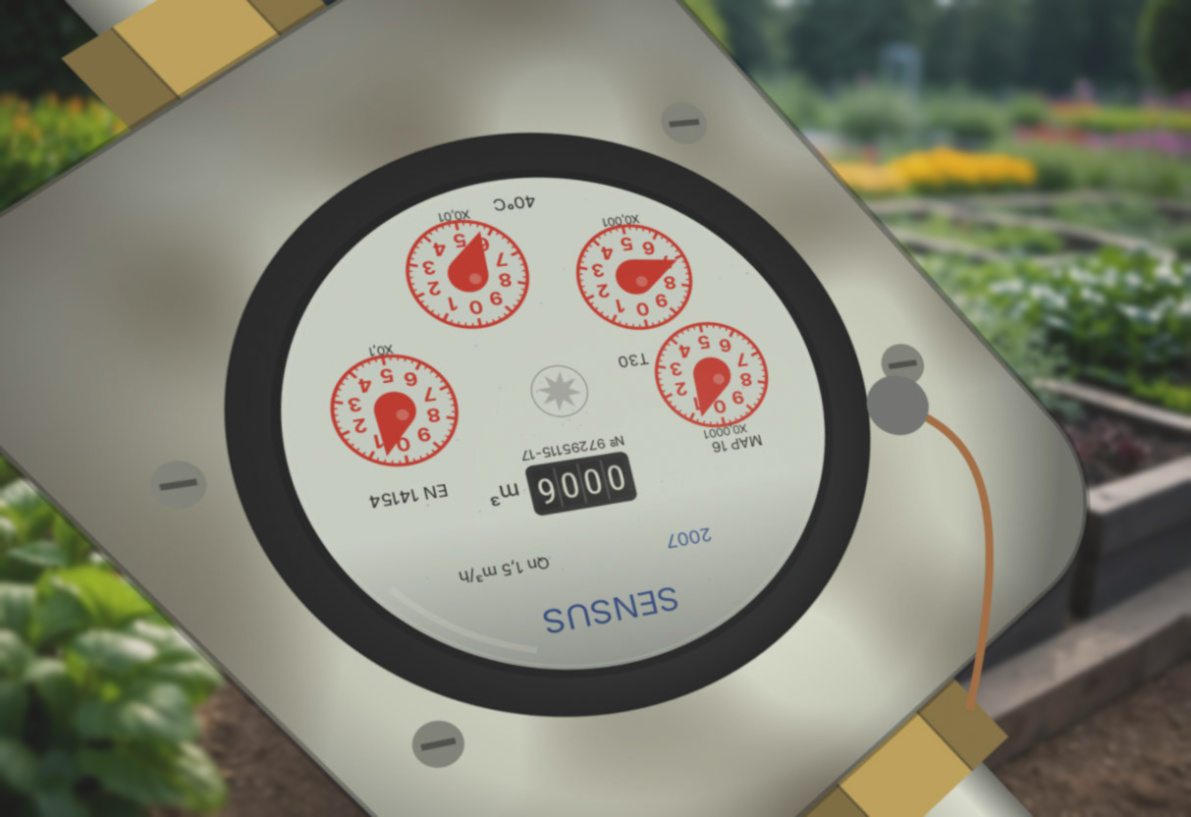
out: 6.0570,m³
